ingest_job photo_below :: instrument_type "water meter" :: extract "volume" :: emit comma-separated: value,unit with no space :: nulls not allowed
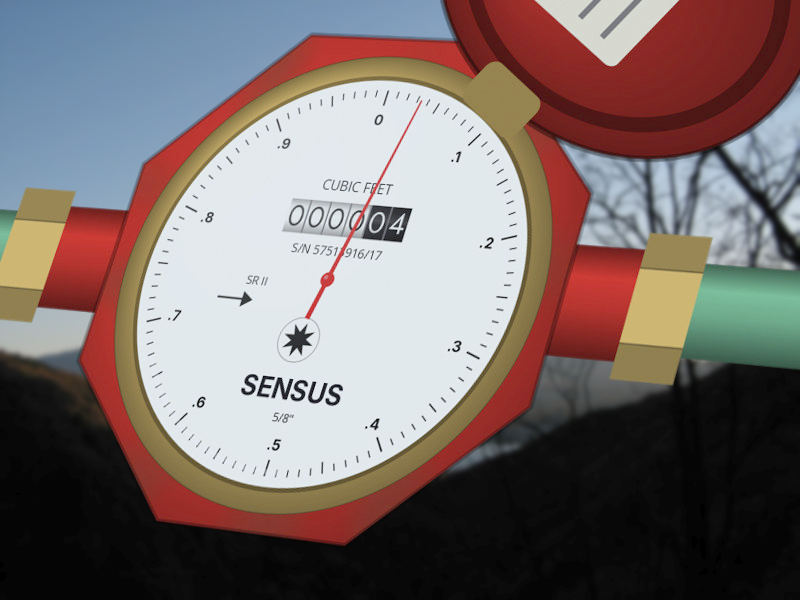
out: 4.03,ft³
